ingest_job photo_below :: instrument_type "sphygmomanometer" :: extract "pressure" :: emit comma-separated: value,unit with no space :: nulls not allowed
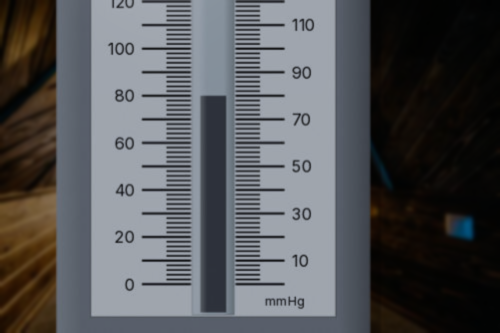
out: 80,mmHg
